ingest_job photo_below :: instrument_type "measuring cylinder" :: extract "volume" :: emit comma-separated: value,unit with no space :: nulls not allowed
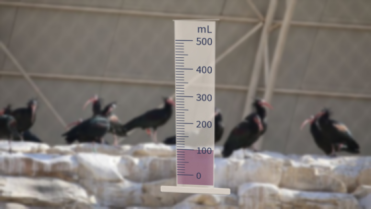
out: 100,mL
